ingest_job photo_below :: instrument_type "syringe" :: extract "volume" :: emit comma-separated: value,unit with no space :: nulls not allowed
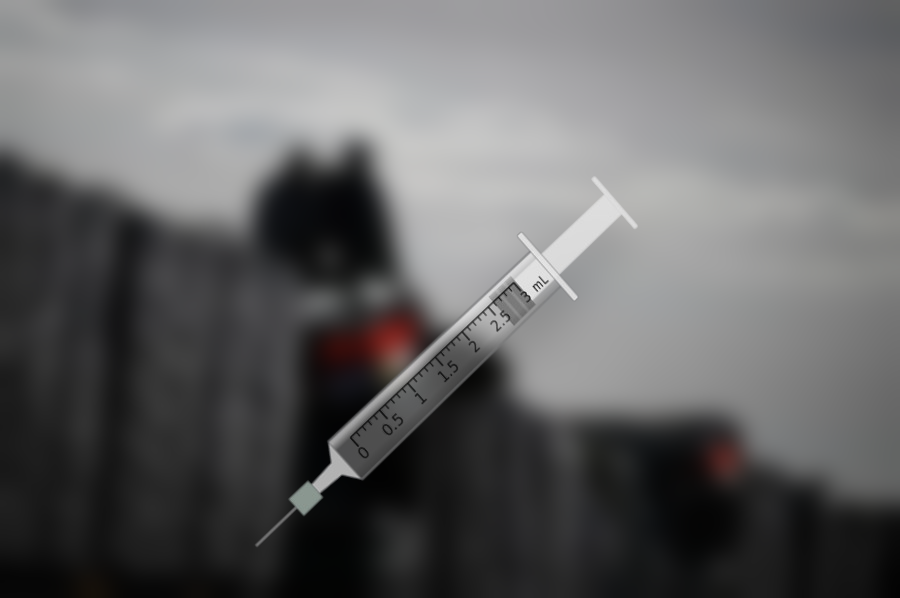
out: 2.6,mL
